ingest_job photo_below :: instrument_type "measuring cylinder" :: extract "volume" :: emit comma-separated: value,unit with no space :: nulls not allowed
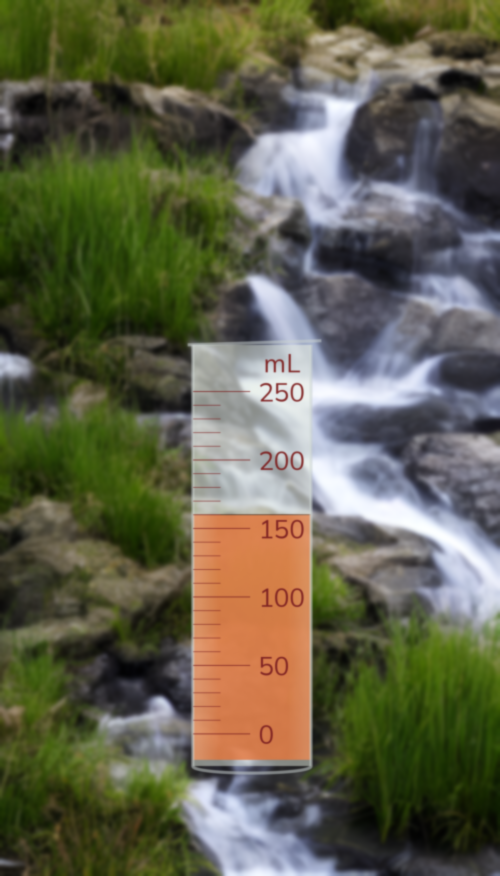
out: 160,mL
